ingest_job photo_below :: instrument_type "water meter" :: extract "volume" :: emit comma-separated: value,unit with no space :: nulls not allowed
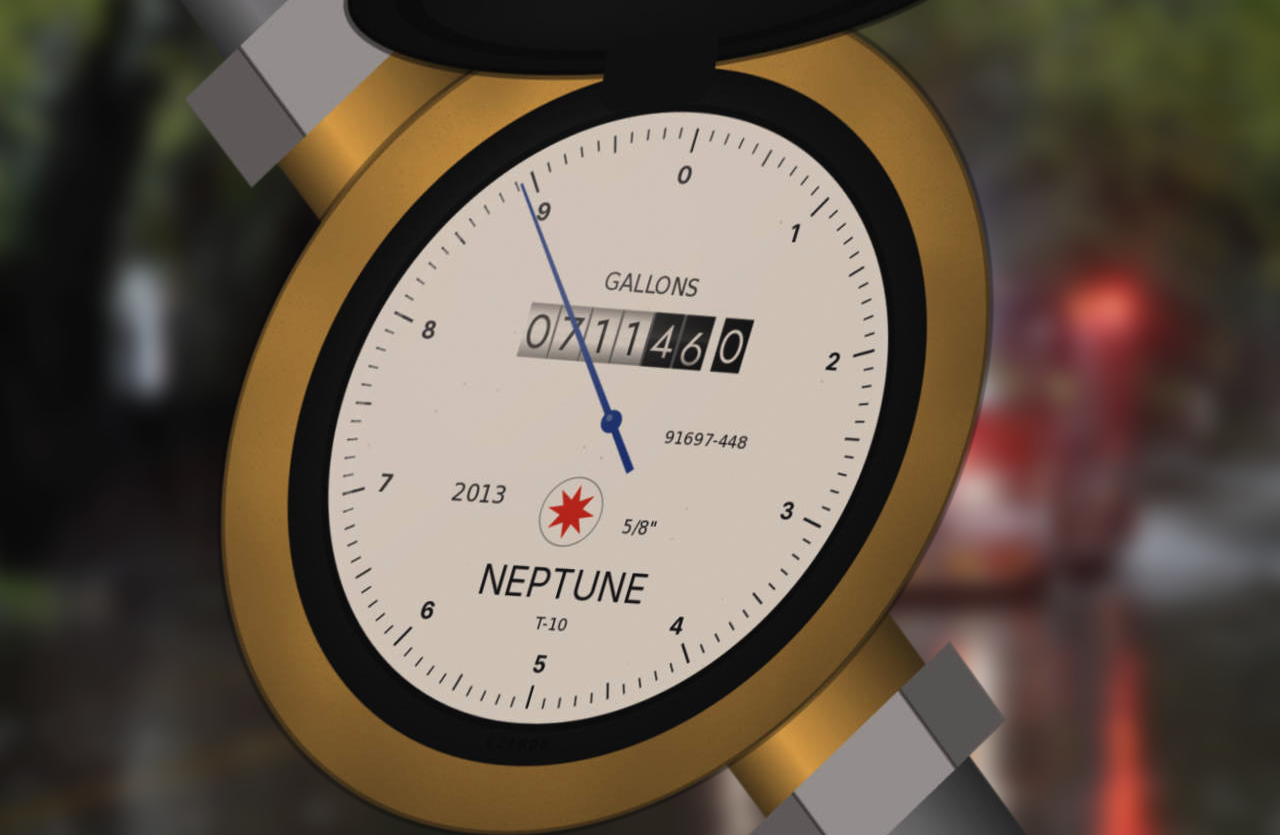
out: 711458.9,gal
